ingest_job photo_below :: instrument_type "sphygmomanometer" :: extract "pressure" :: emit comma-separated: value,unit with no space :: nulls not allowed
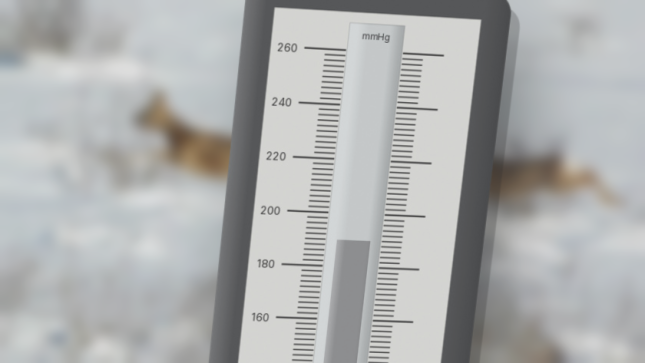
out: 190,mmHg
